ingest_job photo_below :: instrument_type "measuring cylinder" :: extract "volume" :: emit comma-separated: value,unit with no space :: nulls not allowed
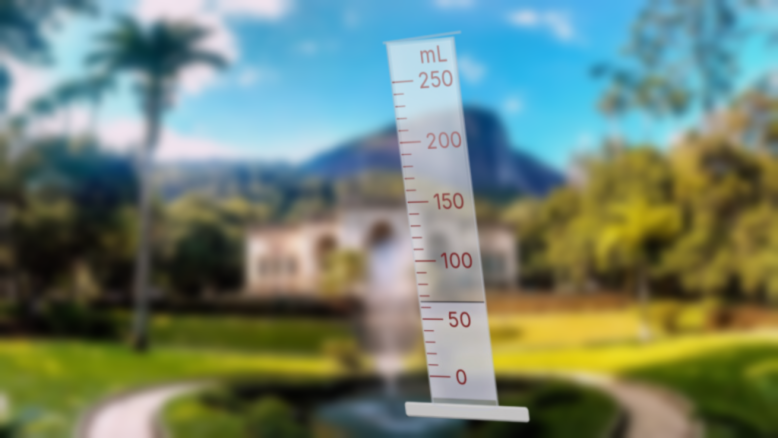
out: 65,mL
